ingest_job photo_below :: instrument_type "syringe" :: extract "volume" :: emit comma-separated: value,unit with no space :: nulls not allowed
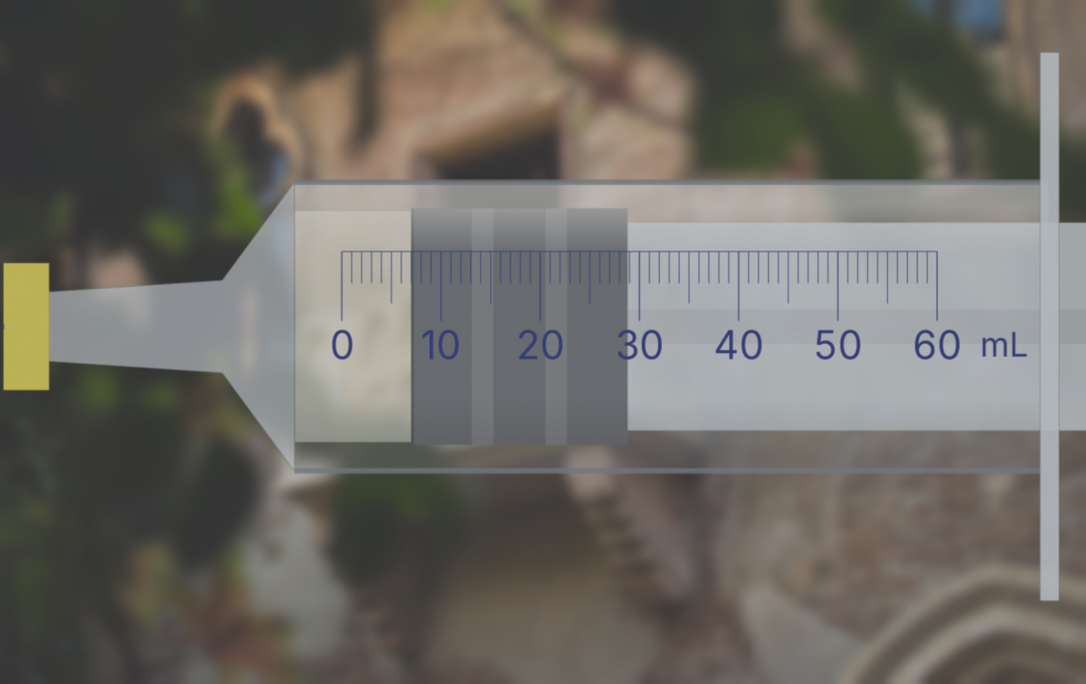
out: 7,mL
